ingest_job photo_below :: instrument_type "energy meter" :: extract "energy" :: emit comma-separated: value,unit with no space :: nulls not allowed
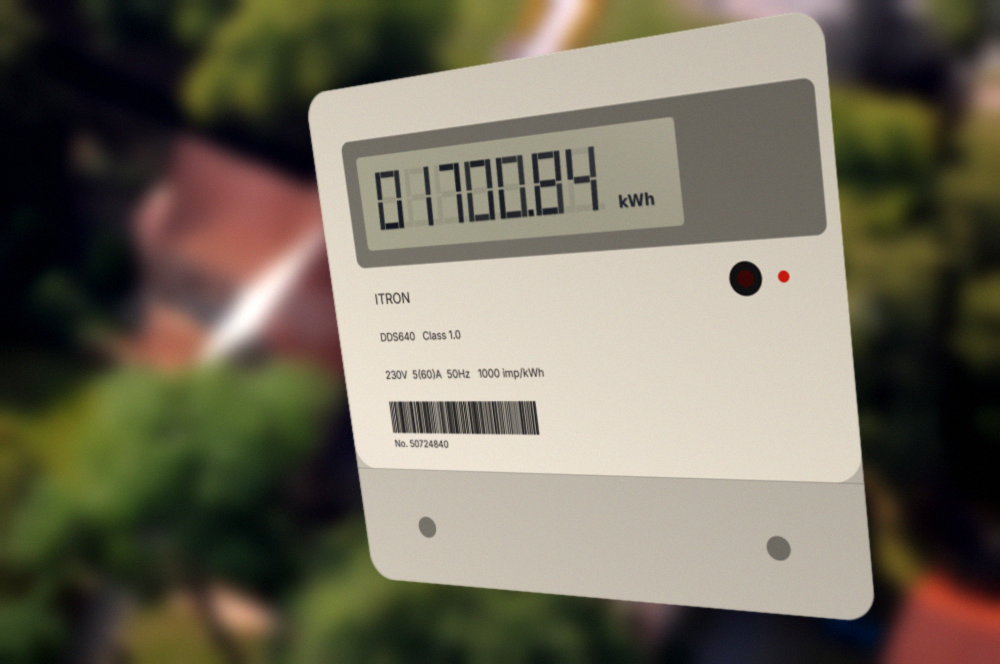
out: 1700.84,kWh
